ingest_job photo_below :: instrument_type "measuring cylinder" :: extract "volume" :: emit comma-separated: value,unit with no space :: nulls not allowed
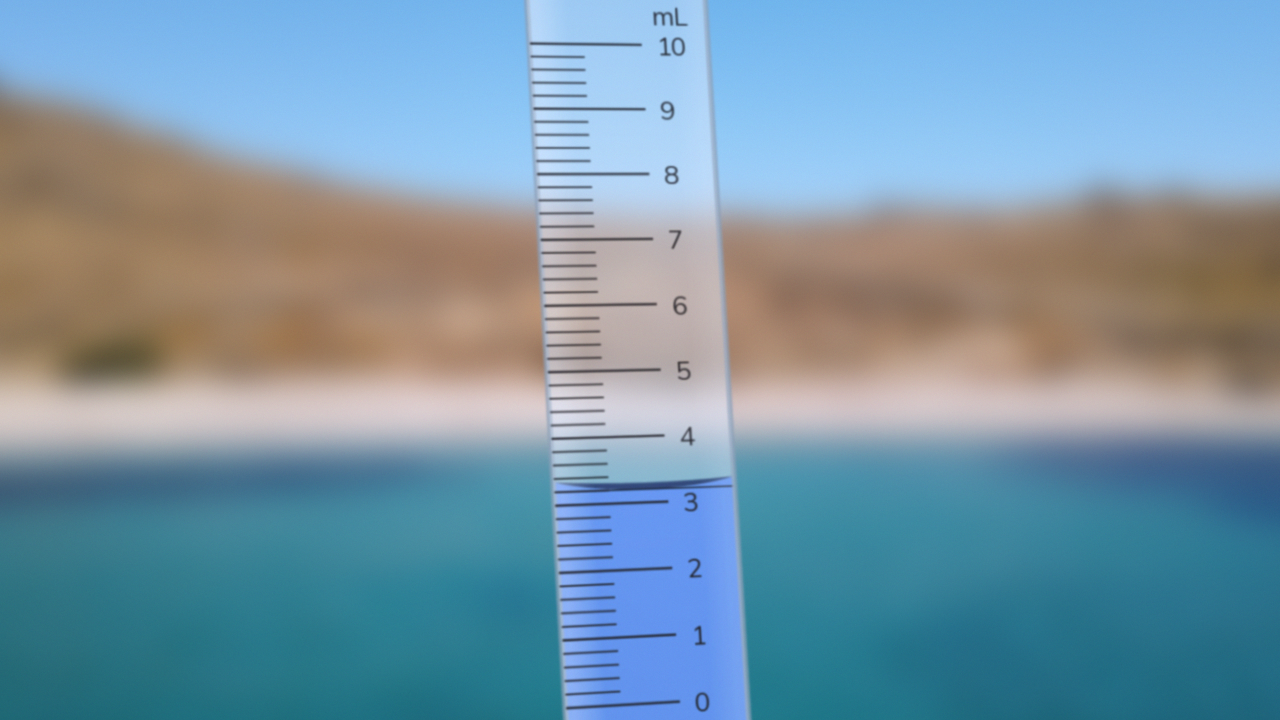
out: 3.2,mL
